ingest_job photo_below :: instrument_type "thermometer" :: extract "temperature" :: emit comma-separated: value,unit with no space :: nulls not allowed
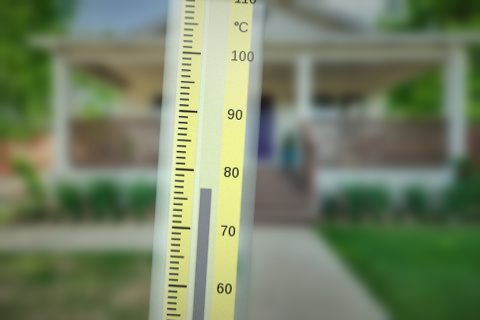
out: 77,°C
